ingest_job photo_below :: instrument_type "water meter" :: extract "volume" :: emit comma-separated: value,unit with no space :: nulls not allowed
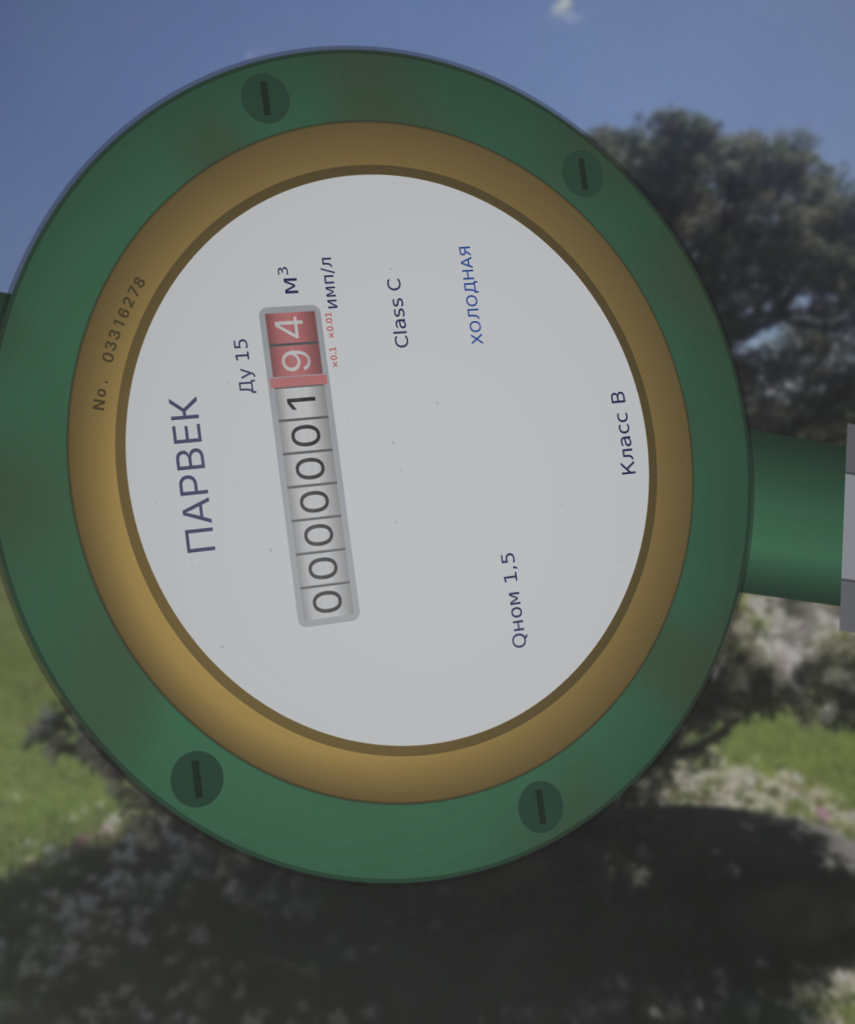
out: 1.94,m³
